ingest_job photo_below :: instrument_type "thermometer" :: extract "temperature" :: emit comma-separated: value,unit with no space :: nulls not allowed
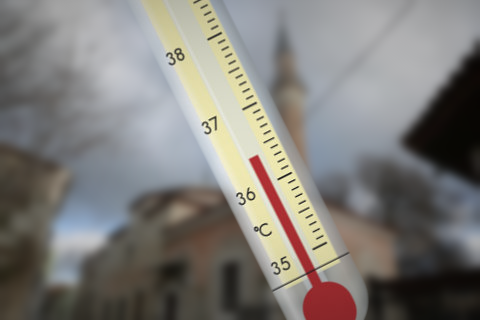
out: 36.4,°C
